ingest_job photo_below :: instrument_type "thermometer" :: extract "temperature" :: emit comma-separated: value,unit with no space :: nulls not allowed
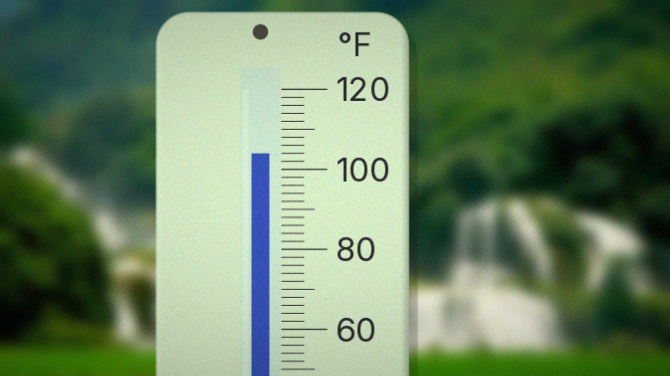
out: 104,°F
